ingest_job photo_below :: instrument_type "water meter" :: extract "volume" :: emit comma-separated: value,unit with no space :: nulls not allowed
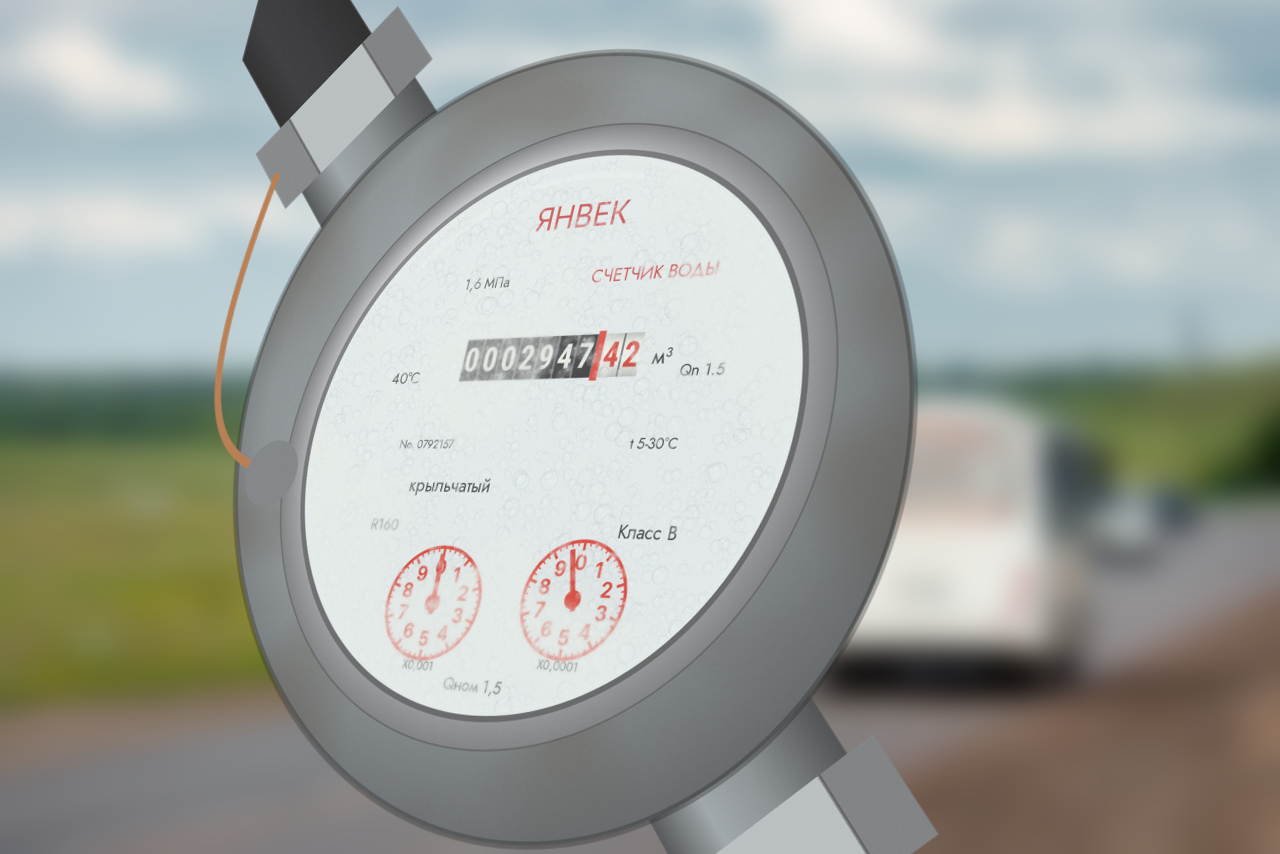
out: 2947.4199,m³
